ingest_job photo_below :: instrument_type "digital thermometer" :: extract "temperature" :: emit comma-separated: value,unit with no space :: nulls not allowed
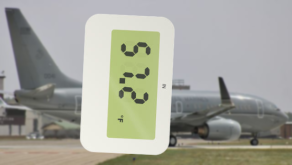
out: 57.2,°F
